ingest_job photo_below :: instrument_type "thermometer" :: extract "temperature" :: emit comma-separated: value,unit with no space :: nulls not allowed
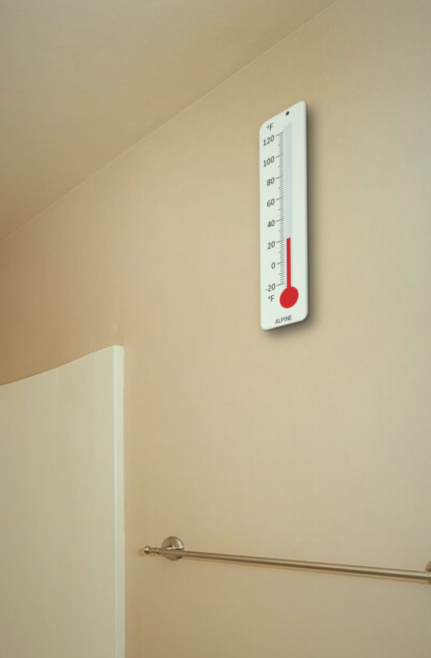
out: 20,°F
